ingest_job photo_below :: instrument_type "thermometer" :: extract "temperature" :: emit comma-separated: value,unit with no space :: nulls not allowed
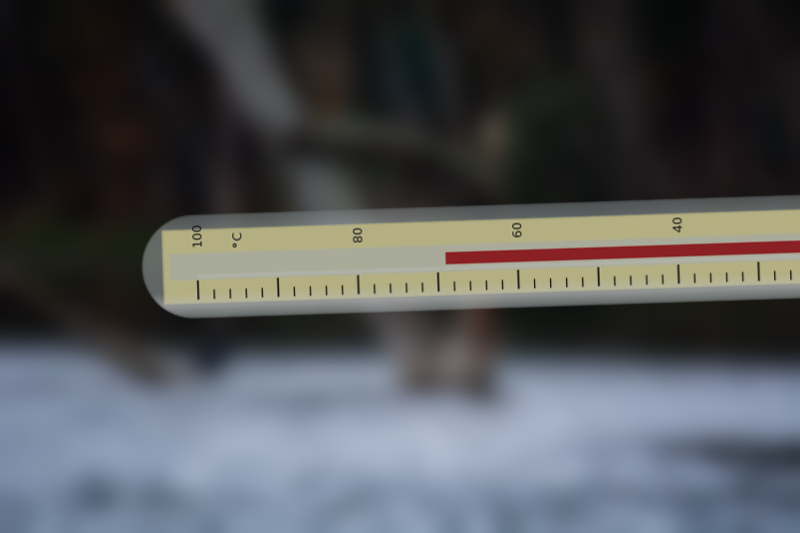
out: 69,°C
